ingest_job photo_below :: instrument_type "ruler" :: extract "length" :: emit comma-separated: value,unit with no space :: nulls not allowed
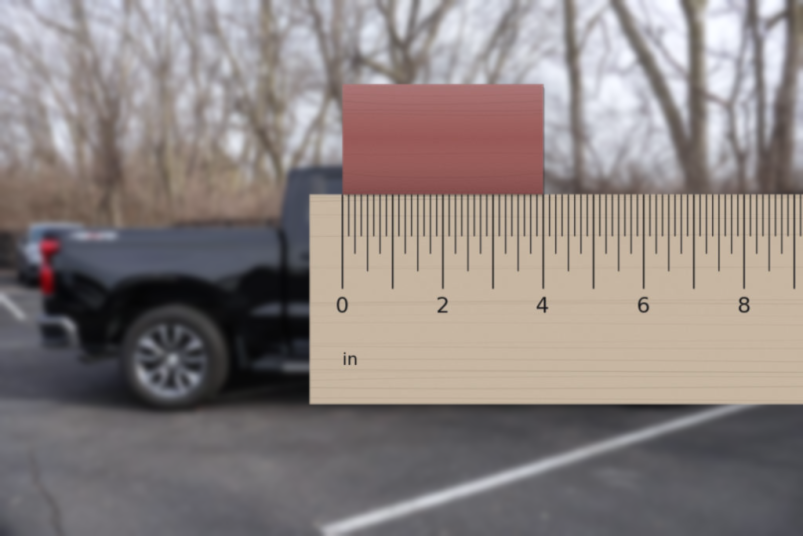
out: 4,in
